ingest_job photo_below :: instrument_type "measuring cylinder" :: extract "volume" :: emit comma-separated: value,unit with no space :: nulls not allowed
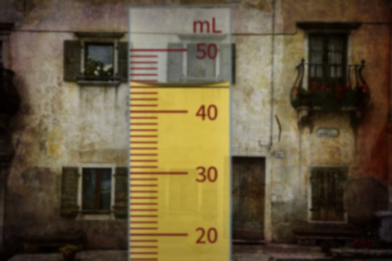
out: 44,mL
